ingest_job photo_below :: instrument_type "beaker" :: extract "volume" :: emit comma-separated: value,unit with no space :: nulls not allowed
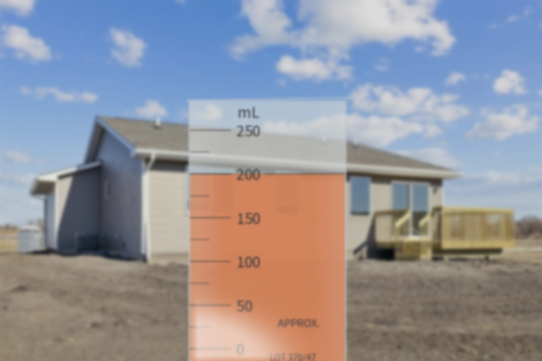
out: 200,mL
